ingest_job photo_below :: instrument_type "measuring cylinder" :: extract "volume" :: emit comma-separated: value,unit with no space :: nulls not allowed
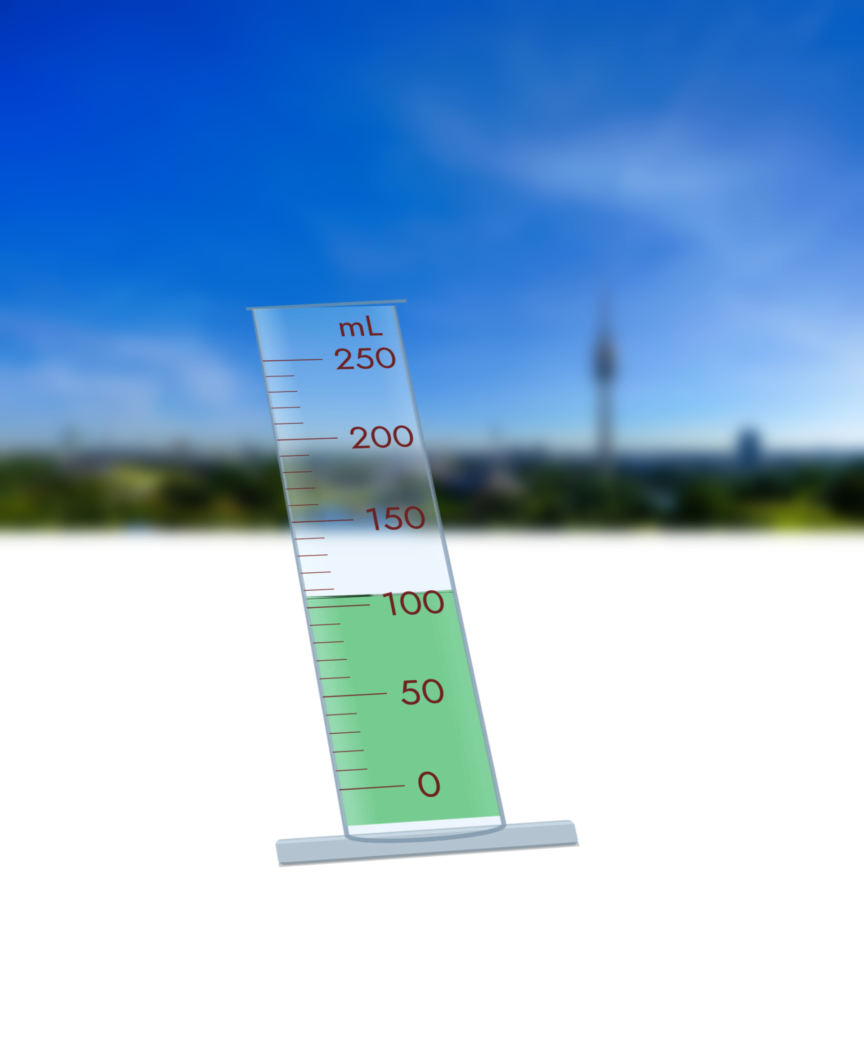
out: 105,mL
